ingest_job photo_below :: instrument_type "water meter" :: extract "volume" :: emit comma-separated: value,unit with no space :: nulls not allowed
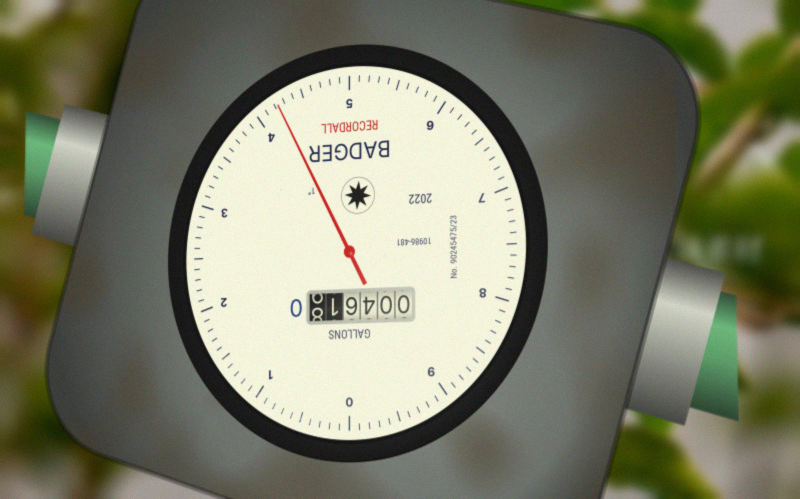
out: 46184.2,gal
